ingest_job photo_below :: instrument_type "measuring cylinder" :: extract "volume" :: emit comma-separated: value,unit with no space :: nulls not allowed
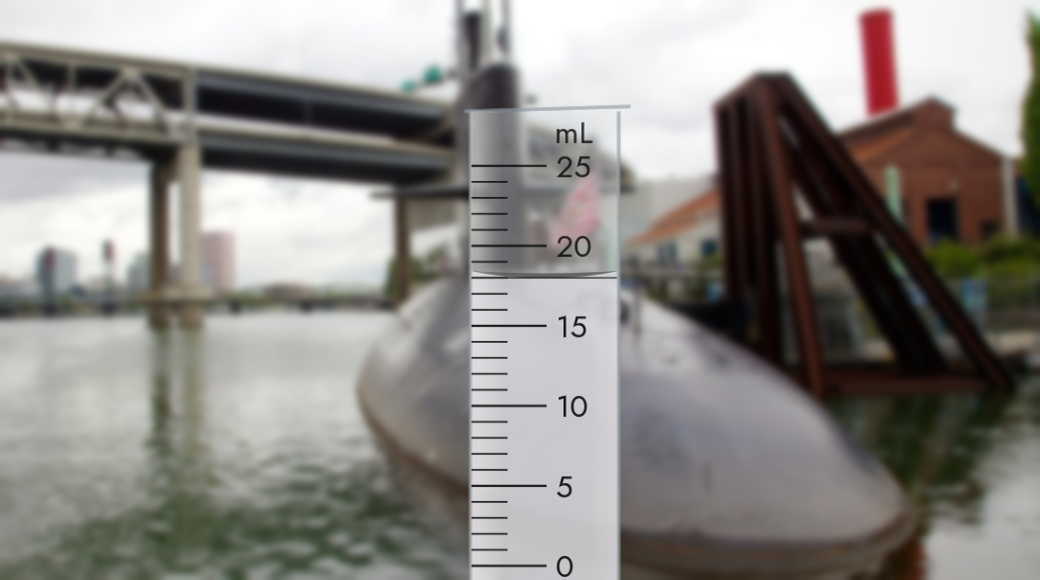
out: 18,mL
